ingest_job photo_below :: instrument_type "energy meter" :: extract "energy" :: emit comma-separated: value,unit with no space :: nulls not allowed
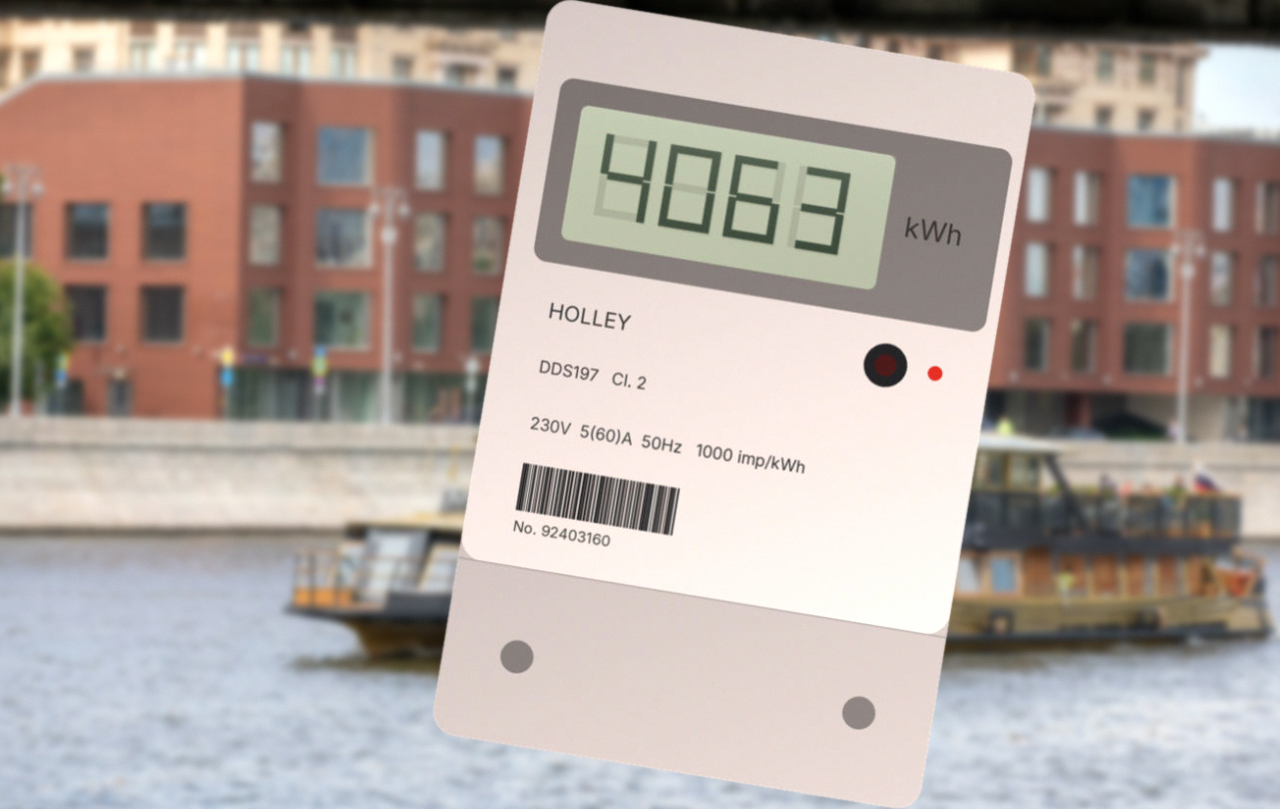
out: 4063,kWh
